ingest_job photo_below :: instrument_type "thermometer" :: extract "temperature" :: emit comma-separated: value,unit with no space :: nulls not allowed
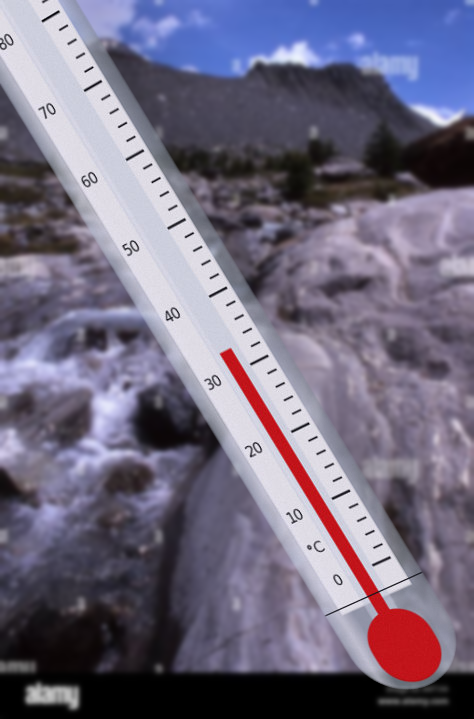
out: 33,°C
